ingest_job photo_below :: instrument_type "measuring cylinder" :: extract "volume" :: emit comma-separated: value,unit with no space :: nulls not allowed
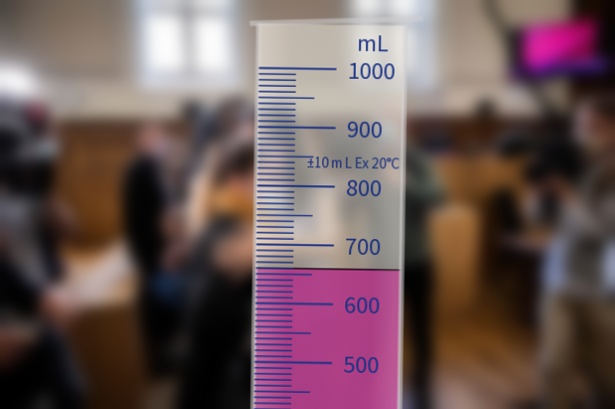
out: 660,mL
